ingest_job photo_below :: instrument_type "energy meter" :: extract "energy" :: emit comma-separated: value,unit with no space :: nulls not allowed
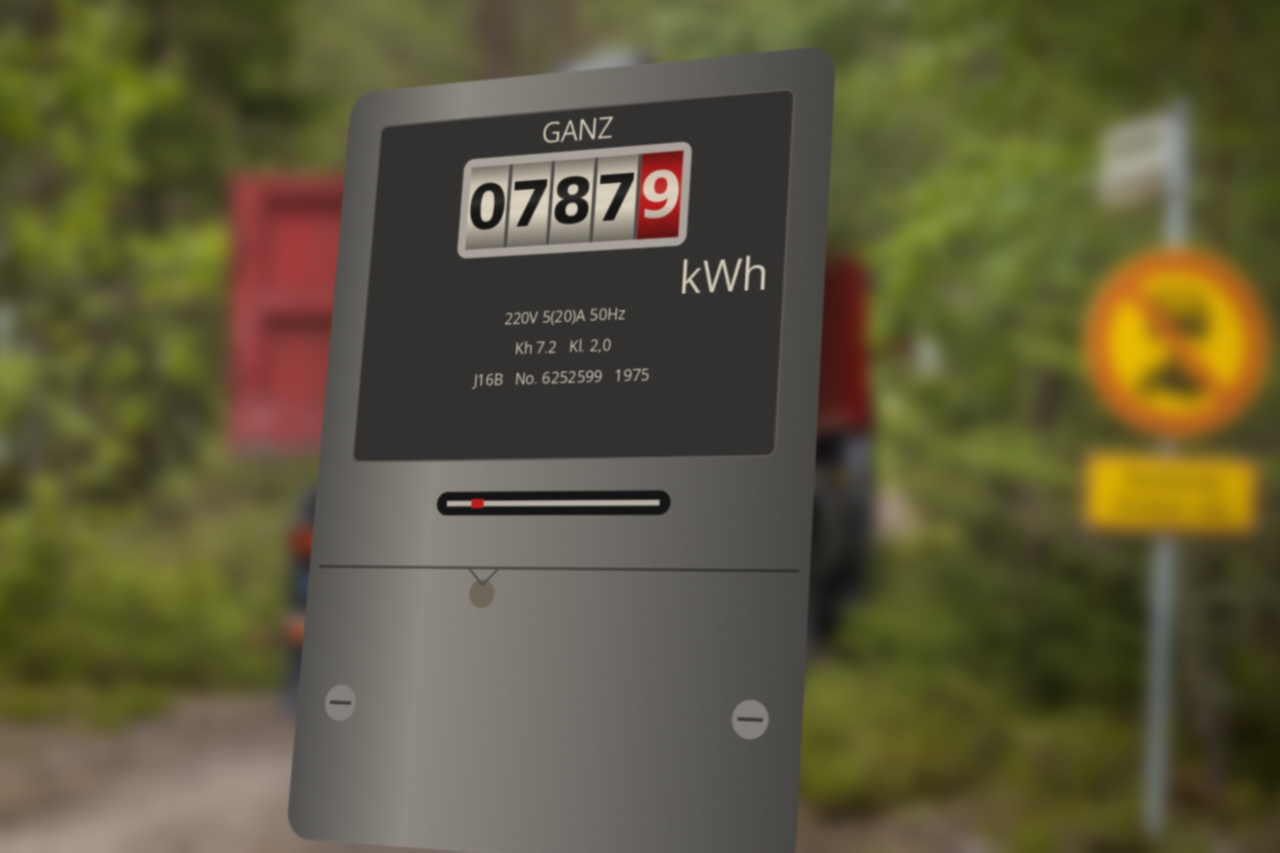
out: 787.9,kWh
